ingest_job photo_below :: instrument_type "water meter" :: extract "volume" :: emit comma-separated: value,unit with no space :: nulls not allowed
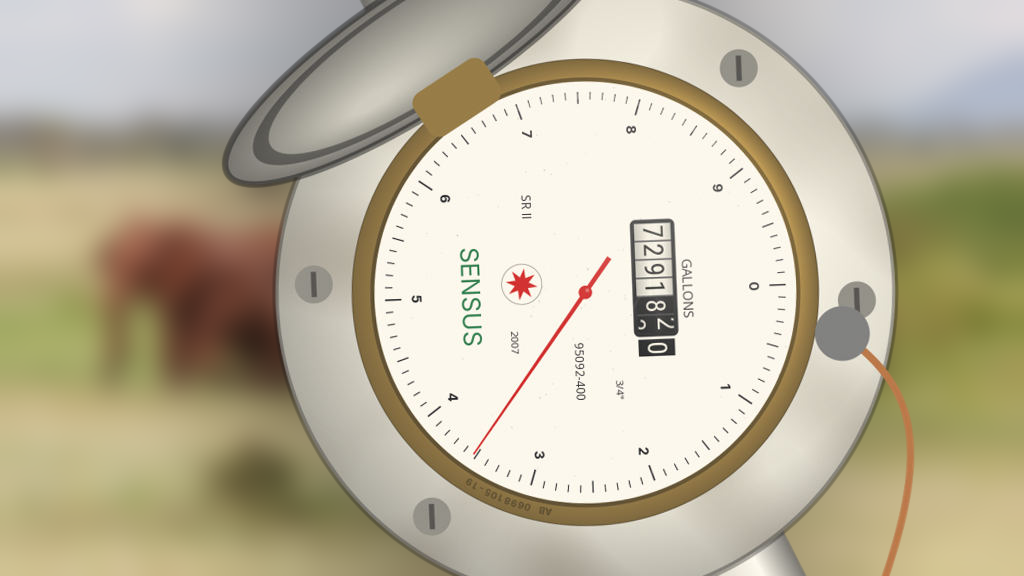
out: 7291823.5,gal
